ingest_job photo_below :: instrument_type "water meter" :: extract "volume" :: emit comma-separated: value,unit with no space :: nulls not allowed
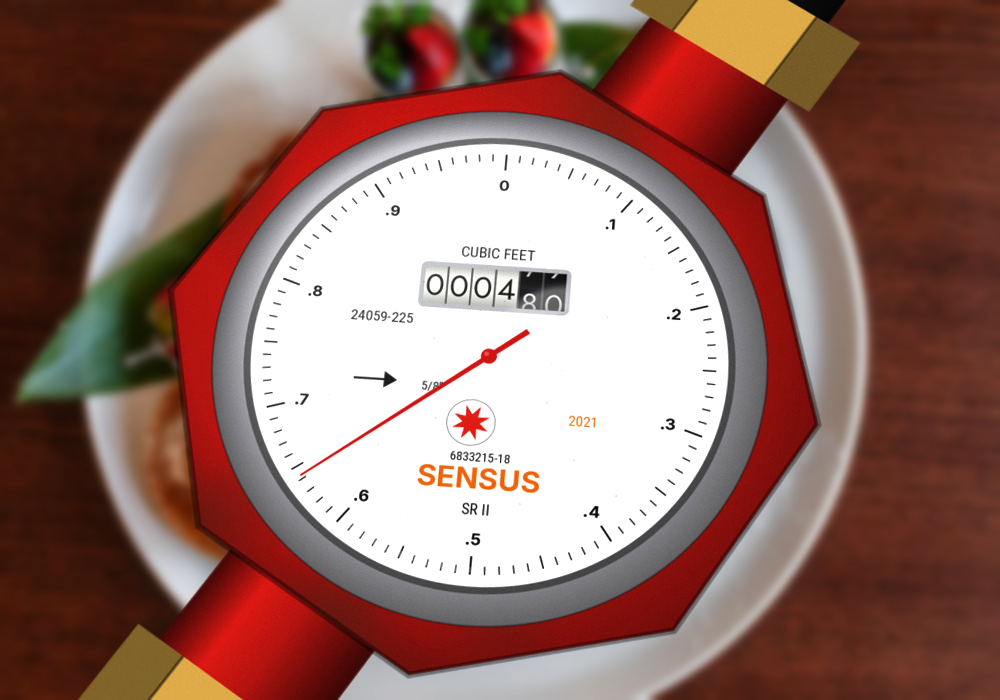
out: 479.64,ft³
